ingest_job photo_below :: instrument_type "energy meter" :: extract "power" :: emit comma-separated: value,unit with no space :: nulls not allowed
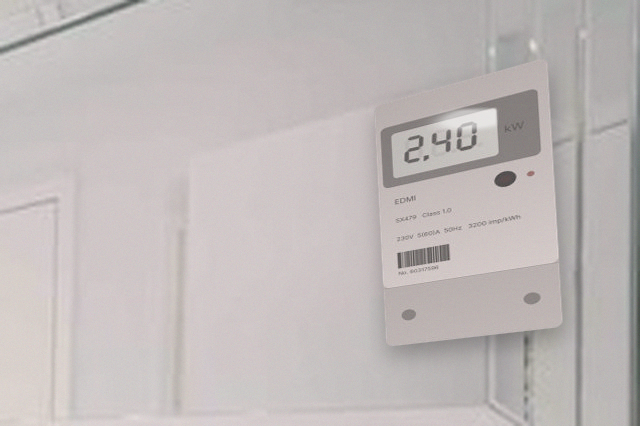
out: 2.40,kW
